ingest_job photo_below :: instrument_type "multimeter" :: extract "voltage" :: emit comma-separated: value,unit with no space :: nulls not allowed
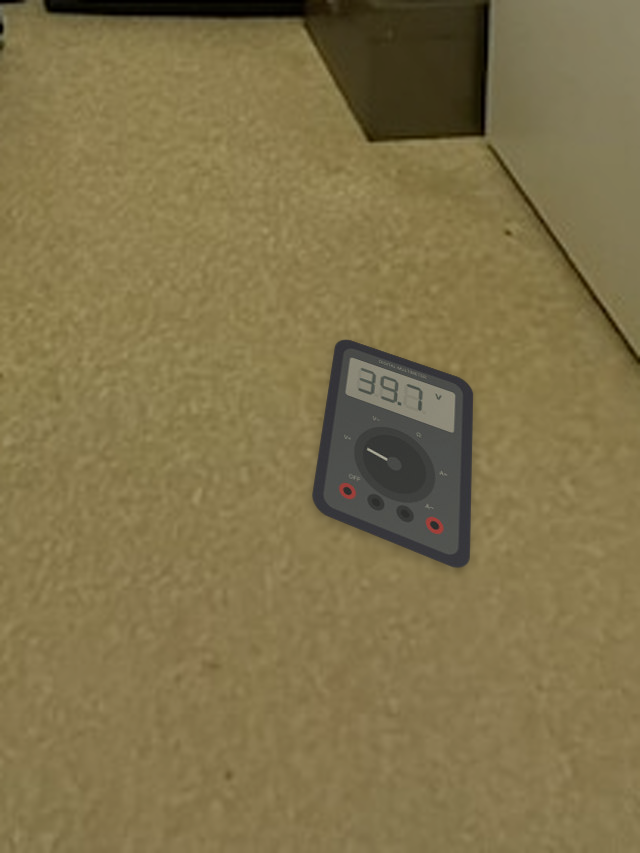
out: 39.7,V
